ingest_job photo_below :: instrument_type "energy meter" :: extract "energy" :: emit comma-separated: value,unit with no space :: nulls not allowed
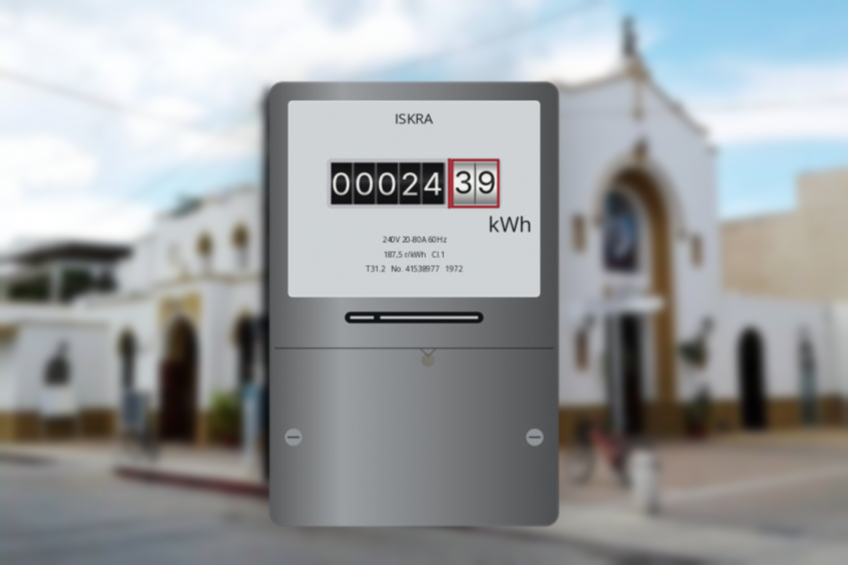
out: 24.39,kWh
